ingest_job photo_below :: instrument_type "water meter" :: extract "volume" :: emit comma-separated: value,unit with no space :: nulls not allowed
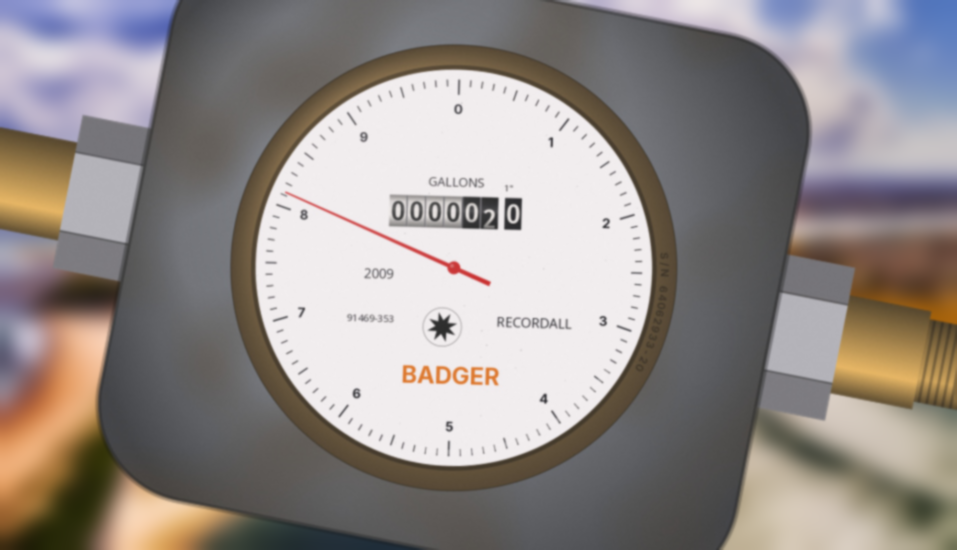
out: 18.1,gal
